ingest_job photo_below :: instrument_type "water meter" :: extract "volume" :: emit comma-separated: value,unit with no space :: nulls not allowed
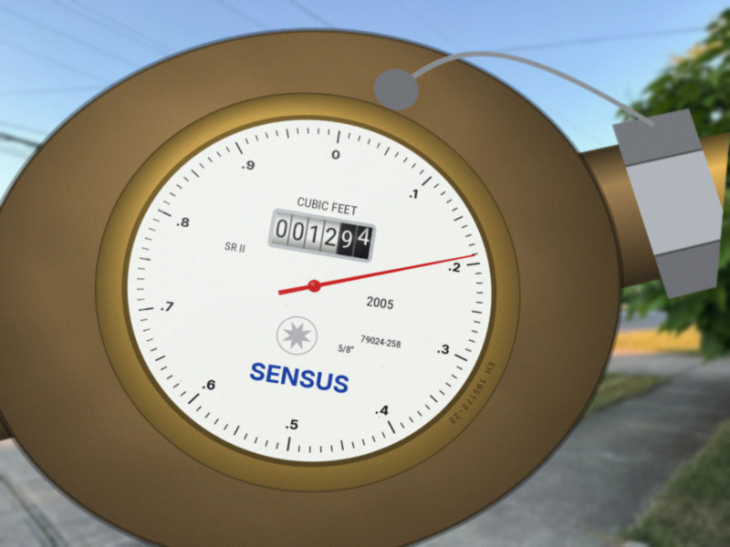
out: 1294.19,ft³
